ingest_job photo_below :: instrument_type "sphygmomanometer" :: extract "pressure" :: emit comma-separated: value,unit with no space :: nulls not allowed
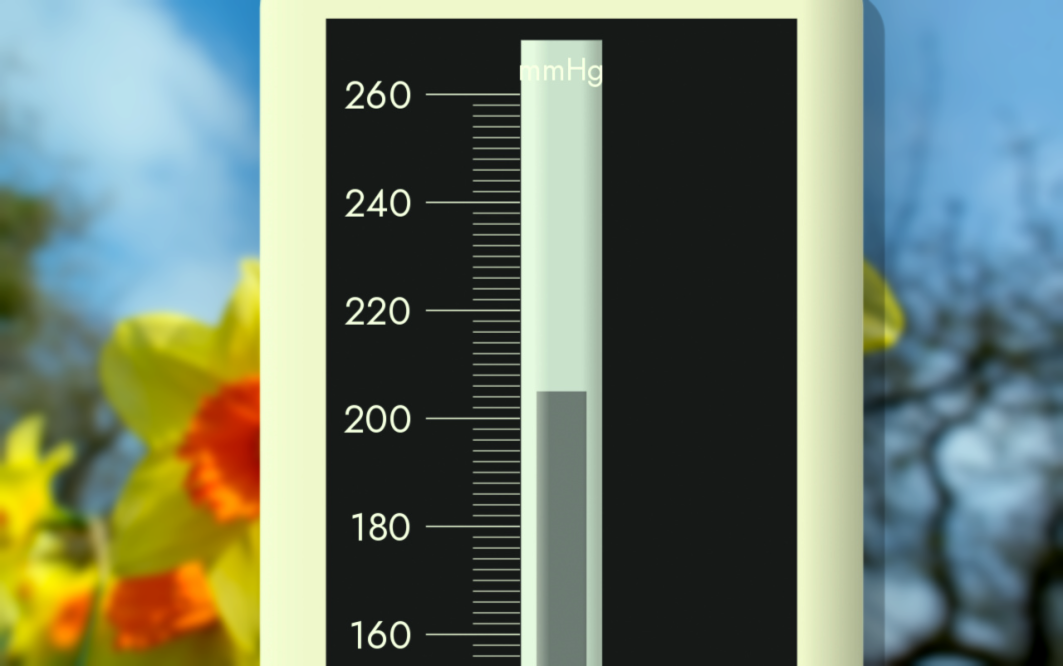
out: 205,mmHg
